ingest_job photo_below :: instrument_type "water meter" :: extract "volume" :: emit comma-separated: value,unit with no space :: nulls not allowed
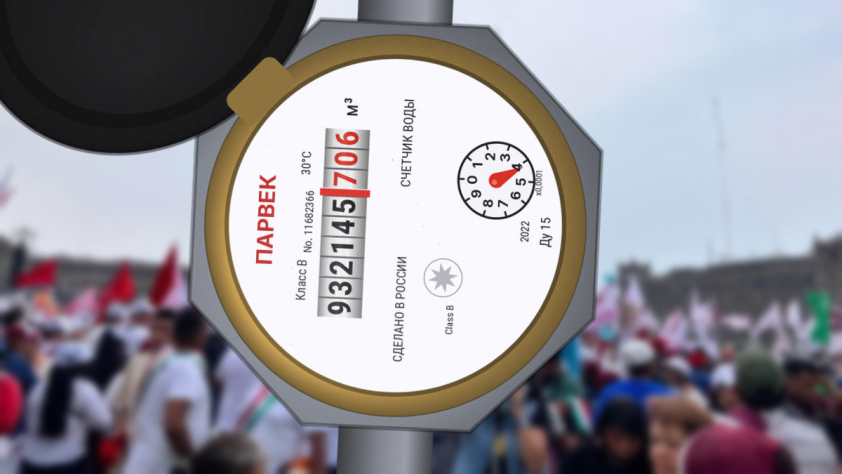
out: 932145.7064,m³
